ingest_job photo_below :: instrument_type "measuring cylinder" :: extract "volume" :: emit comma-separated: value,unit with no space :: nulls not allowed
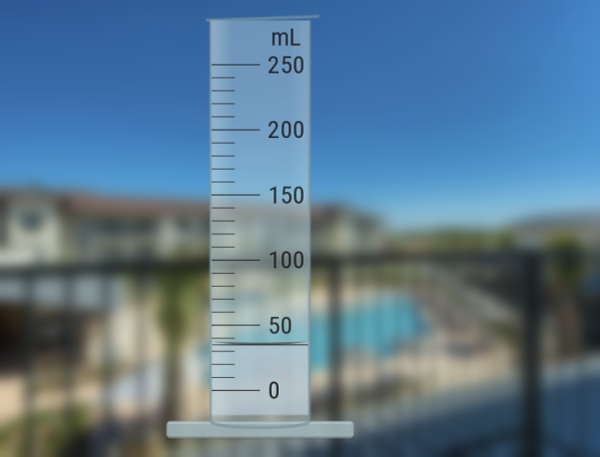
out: 35,mL
